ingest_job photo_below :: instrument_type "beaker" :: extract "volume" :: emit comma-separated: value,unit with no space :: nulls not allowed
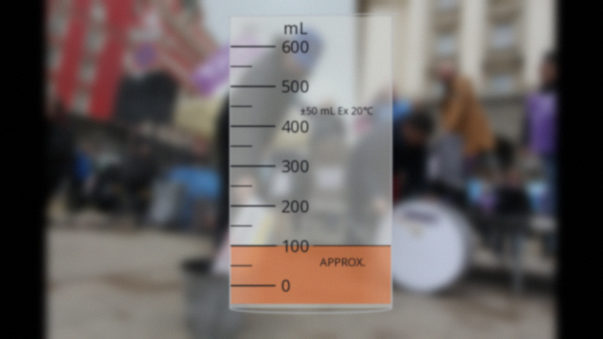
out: 100,mL
